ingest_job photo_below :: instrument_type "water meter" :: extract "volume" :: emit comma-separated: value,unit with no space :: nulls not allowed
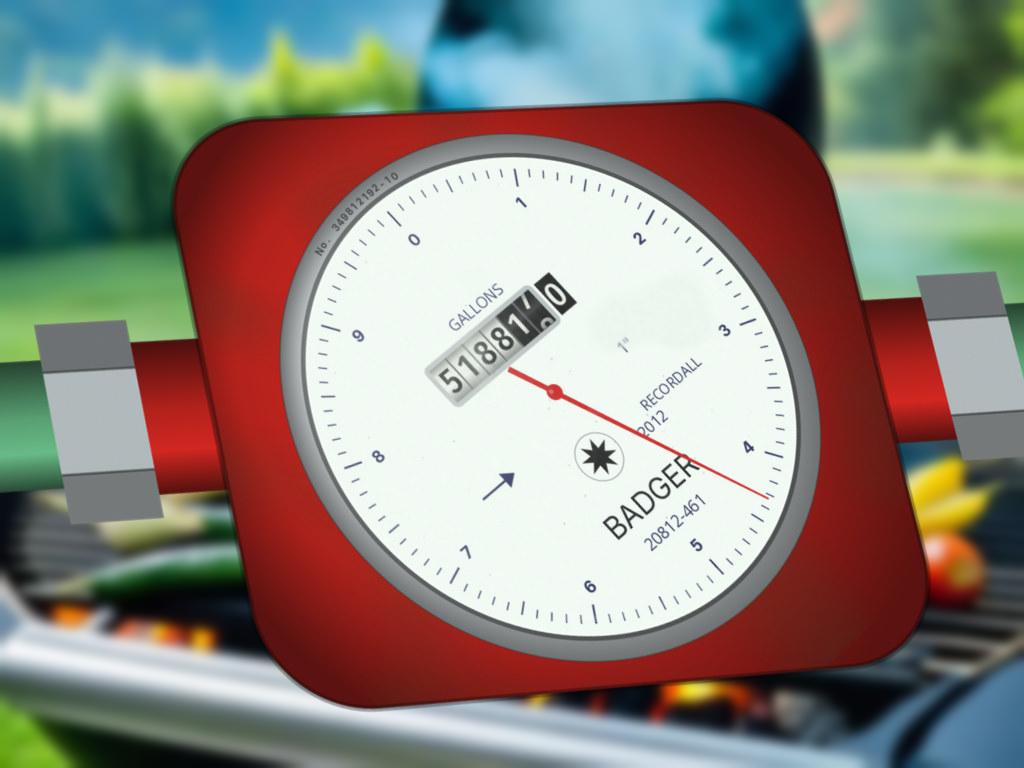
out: 5188174.3,gal
